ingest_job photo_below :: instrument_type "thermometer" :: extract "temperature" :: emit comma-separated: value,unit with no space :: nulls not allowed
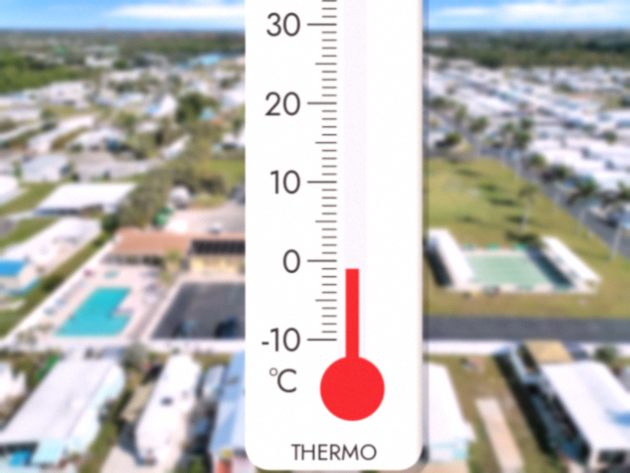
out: -1,°C
